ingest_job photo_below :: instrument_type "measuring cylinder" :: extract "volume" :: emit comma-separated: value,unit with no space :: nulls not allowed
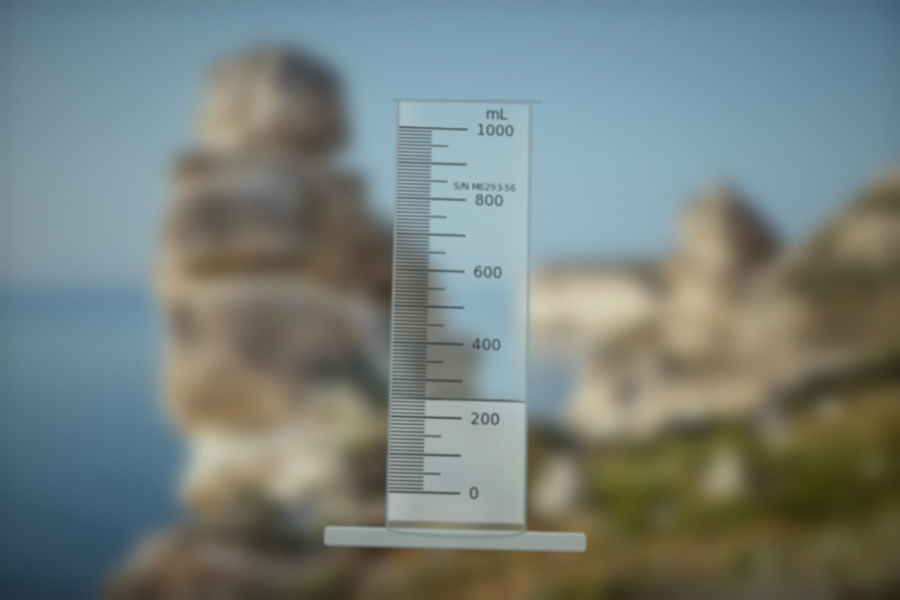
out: 250,mL
